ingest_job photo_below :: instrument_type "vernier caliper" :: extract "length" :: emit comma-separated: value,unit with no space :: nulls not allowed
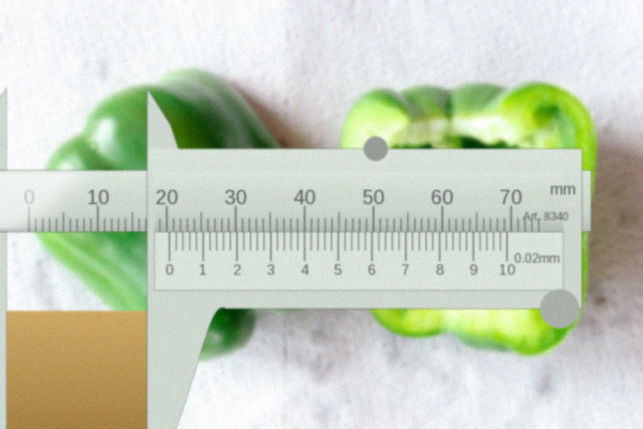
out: 20.4,mm
